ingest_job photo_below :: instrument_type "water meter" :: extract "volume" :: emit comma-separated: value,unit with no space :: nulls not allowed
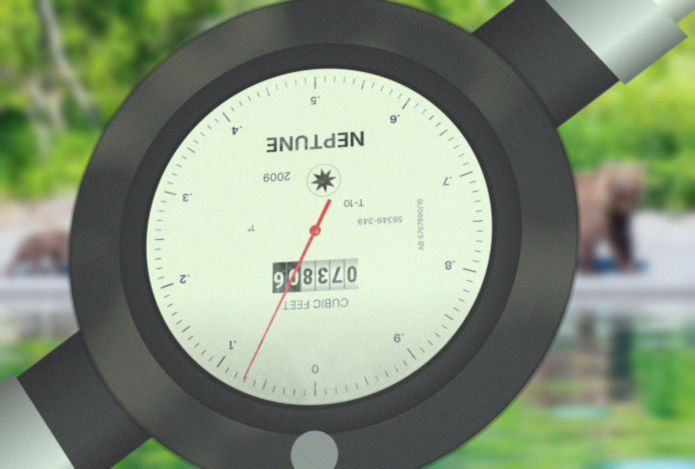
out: 73806.07,ft³
